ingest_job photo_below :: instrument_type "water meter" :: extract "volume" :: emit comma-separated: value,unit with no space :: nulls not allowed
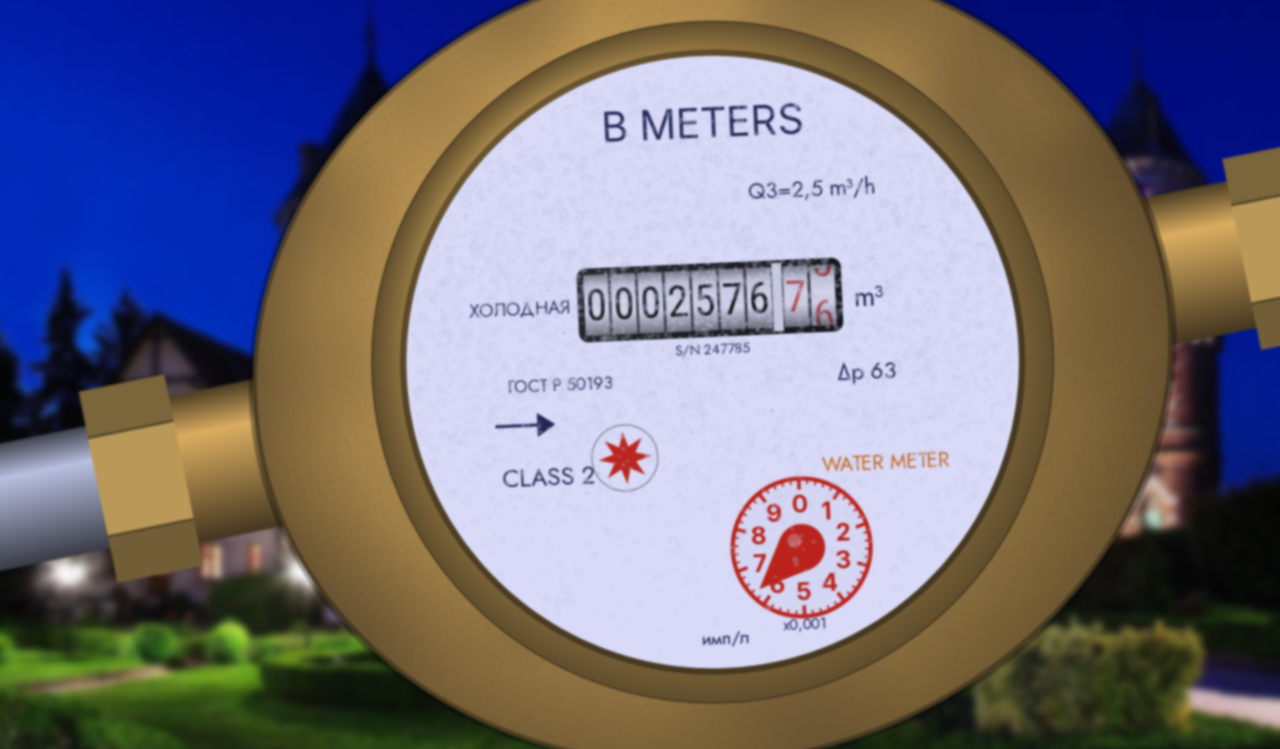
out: 2576.756,m³
